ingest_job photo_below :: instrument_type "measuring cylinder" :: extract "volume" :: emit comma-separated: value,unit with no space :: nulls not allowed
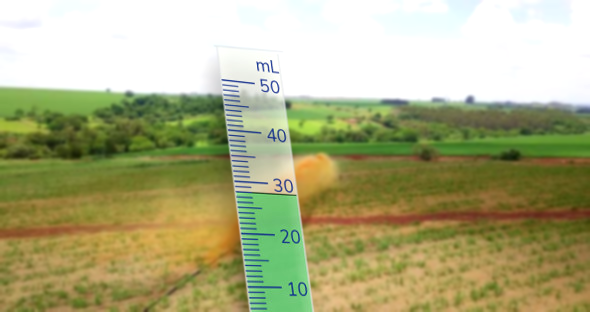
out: 28,mL
